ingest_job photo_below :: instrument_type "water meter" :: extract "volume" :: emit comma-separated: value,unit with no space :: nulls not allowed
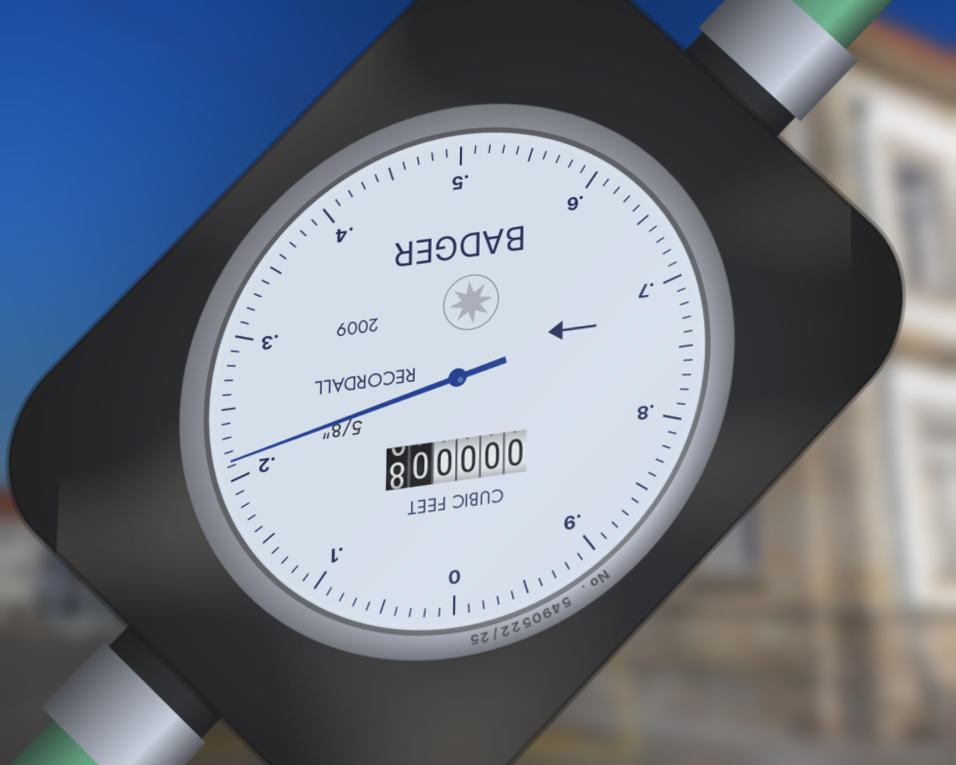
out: 8.21,ft³
